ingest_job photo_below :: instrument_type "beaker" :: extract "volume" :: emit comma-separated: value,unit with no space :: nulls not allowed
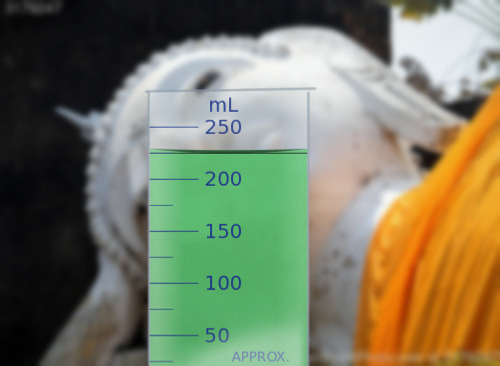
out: 225,mL
